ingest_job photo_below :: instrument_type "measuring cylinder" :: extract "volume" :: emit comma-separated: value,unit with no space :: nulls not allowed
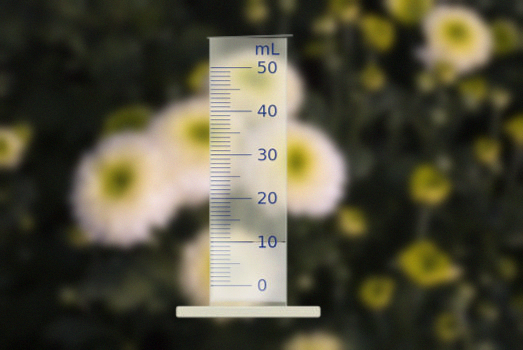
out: 10,mL
